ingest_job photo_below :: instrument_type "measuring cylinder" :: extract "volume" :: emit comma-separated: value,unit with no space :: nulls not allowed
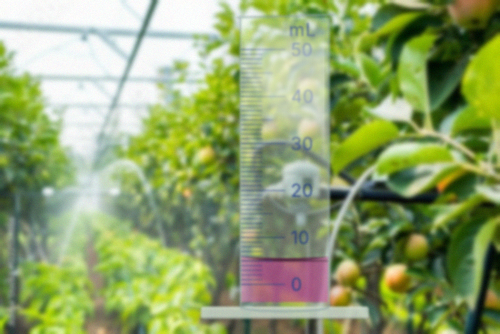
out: 5,mL
